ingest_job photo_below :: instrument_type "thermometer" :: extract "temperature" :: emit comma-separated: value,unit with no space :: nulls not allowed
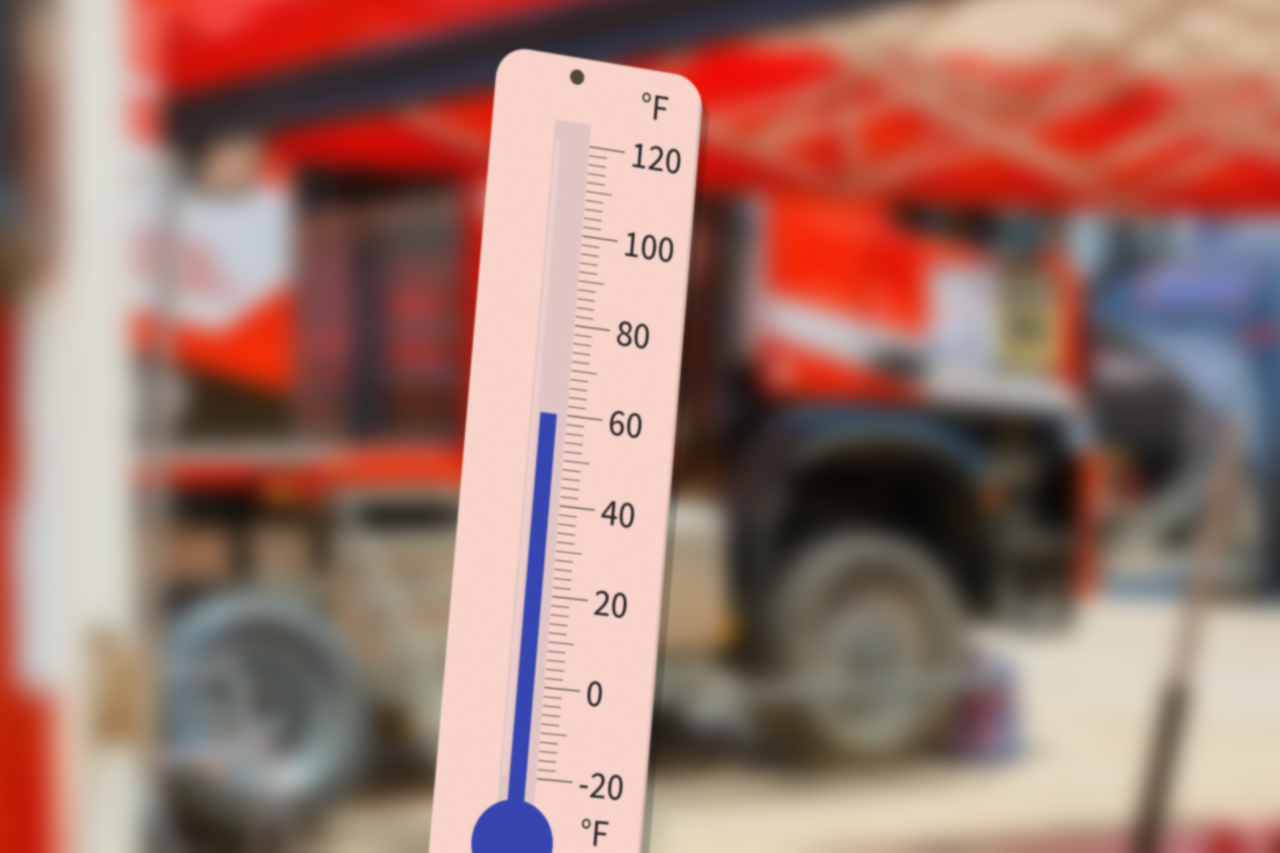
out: 60,°F
